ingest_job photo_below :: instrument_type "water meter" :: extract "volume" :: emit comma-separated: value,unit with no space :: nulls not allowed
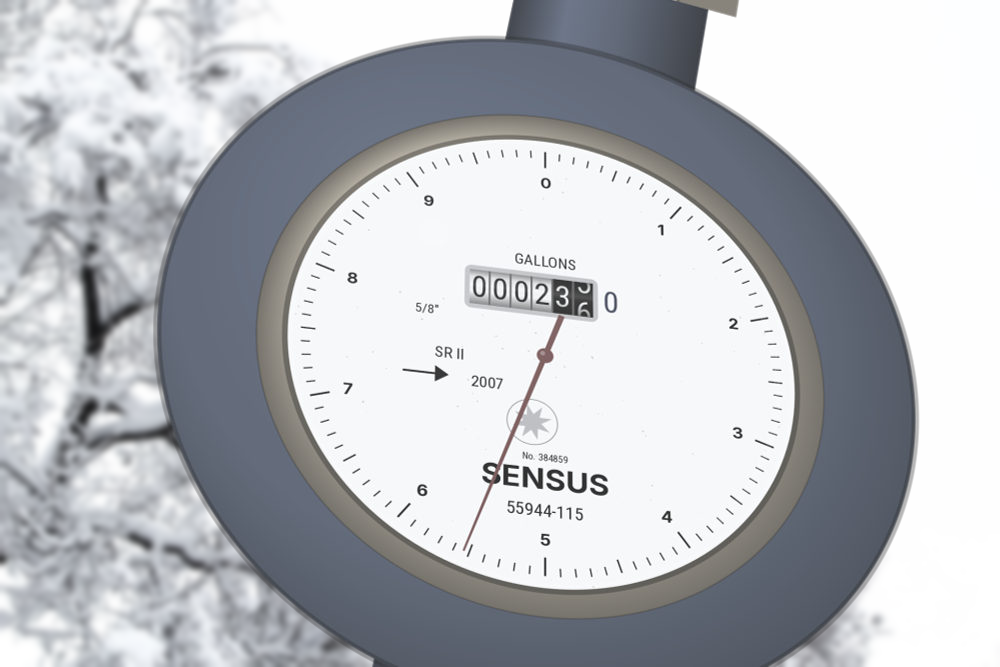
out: 2355.5,gal
